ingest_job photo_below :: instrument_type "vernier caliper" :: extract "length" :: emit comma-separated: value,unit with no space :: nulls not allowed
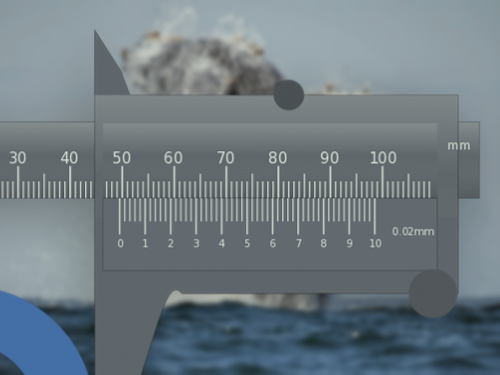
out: 49.5,mm
